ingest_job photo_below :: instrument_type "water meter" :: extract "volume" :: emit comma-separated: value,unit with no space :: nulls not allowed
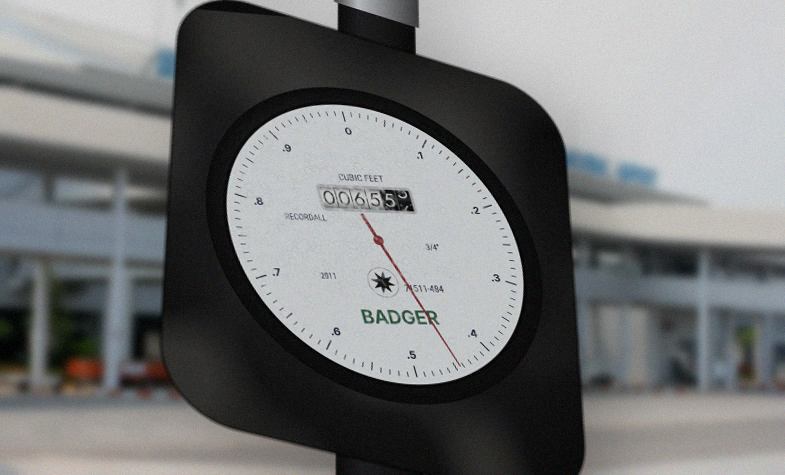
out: 6555.44,ft³
